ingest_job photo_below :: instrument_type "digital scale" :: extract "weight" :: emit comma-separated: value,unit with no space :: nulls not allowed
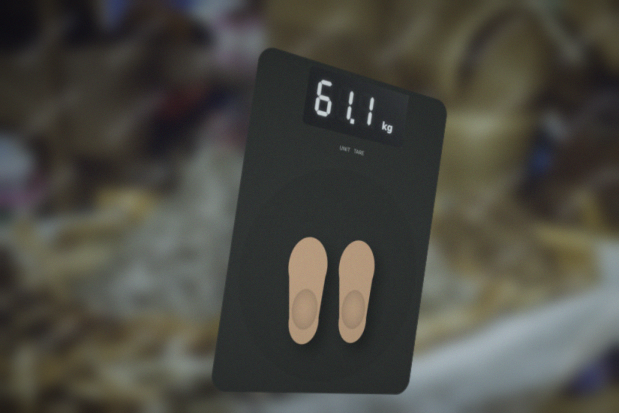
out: 61.1,kg
